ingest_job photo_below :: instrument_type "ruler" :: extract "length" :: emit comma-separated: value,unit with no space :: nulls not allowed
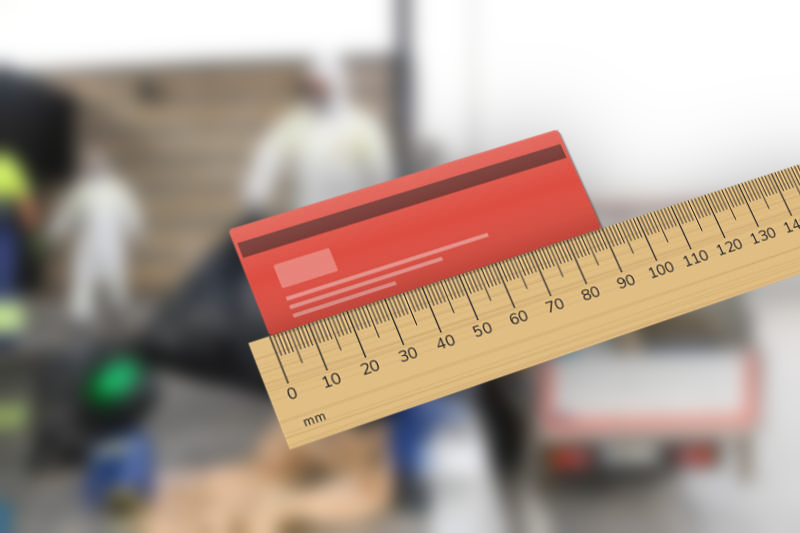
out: 90,mm
